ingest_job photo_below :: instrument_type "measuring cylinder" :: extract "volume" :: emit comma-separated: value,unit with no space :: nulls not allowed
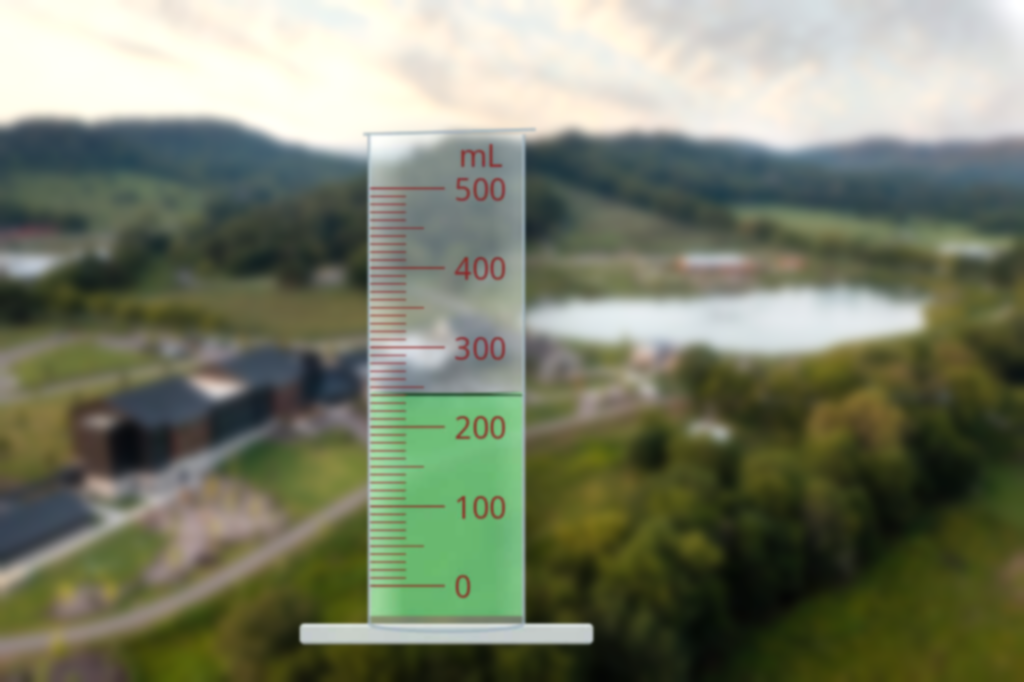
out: 240,mL
